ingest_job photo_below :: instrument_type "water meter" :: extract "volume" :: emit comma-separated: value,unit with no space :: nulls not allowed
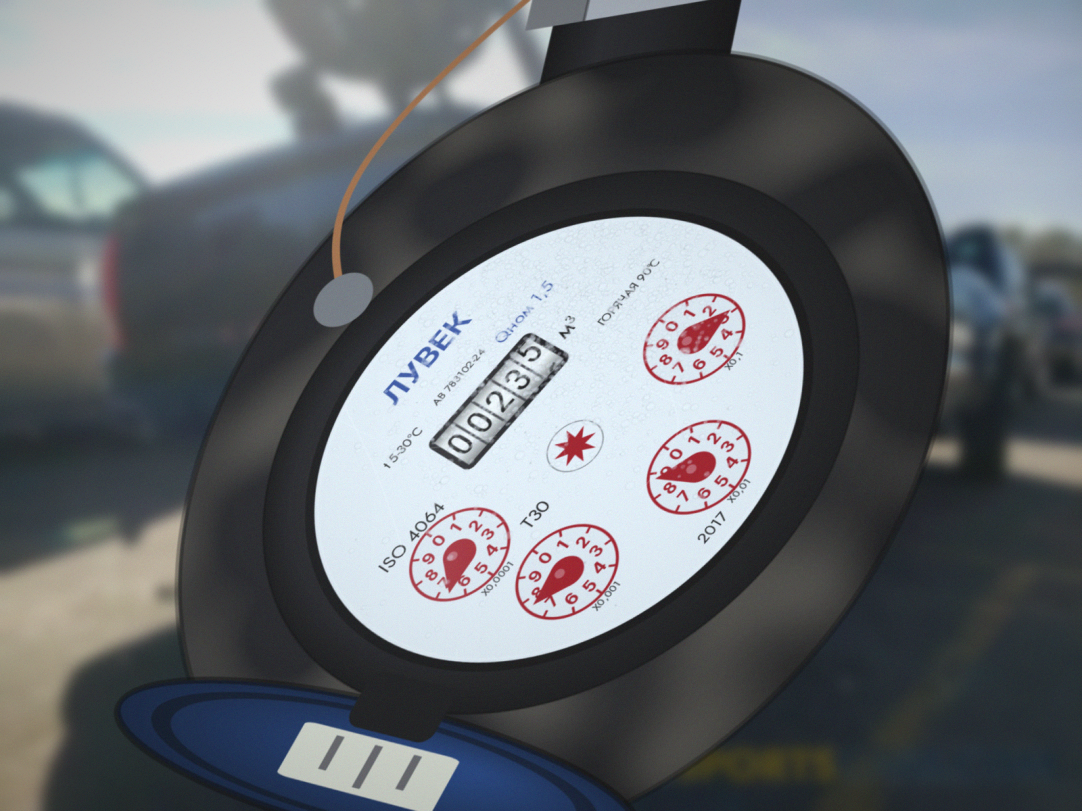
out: 235.2876,m³
